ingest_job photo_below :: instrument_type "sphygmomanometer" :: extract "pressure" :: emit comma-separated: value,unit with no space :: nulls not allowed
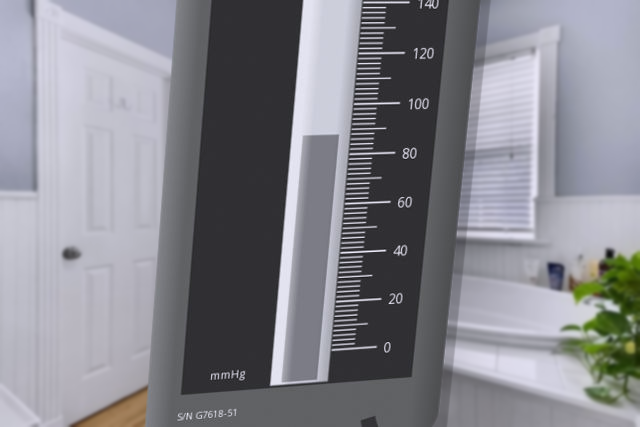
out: 88,mmHg
